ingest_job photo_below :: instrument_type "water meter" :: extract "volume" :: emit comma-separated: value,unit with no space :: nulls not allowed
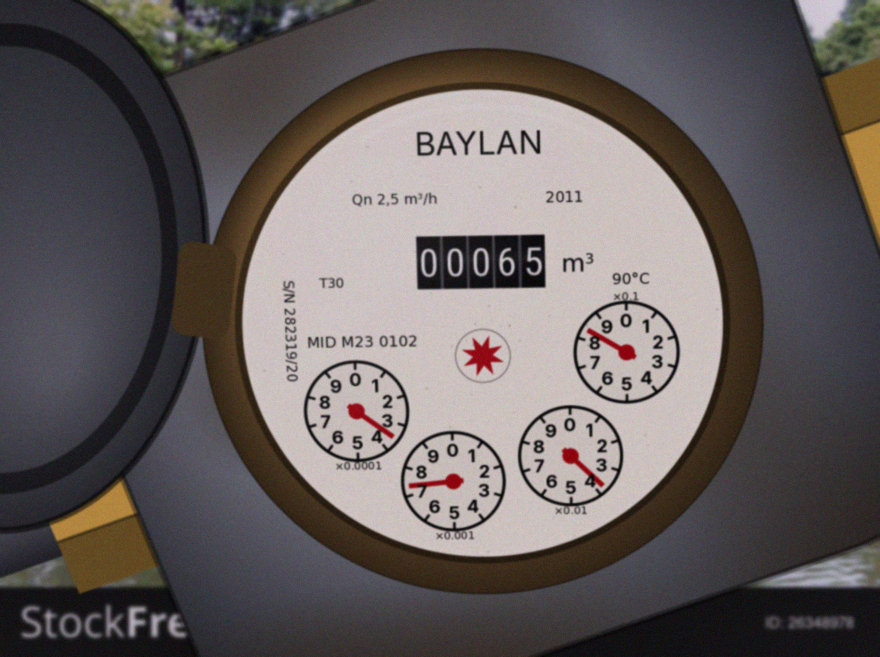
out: 65.8373,m³
